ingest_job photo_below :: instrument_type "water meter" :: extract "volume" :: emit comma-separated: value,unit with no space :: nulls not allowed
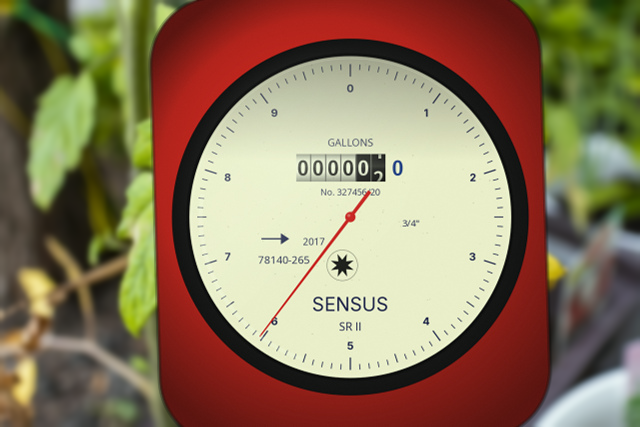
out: 16.0,gal
